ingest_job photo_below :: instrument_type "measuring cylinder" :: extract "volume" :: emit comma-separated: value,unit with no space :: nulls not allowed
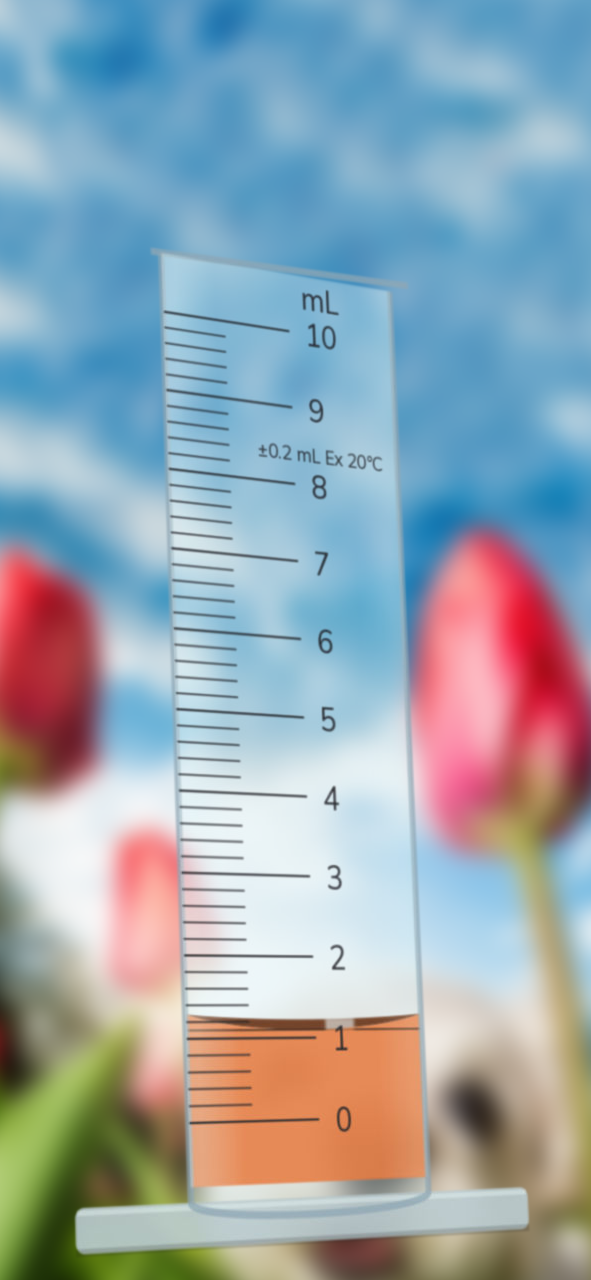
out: 1.1,mL
